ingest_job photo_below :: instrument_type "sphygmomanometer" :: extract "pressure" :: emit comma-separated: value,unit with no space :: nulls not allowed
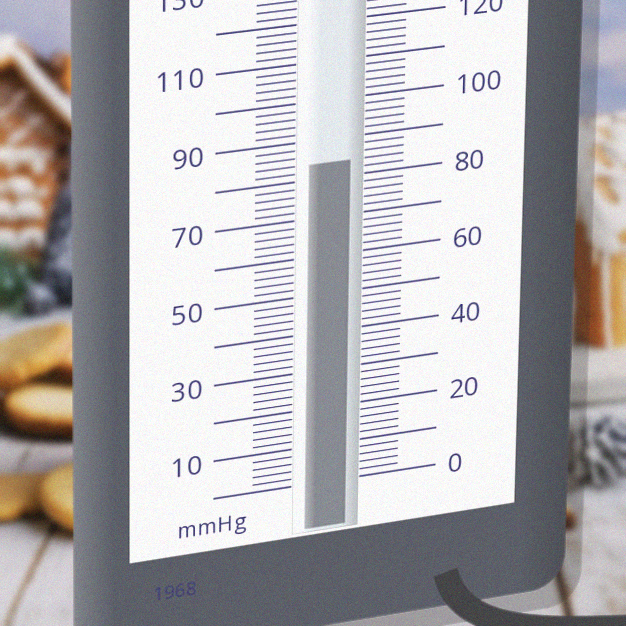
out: 84,mmHg
